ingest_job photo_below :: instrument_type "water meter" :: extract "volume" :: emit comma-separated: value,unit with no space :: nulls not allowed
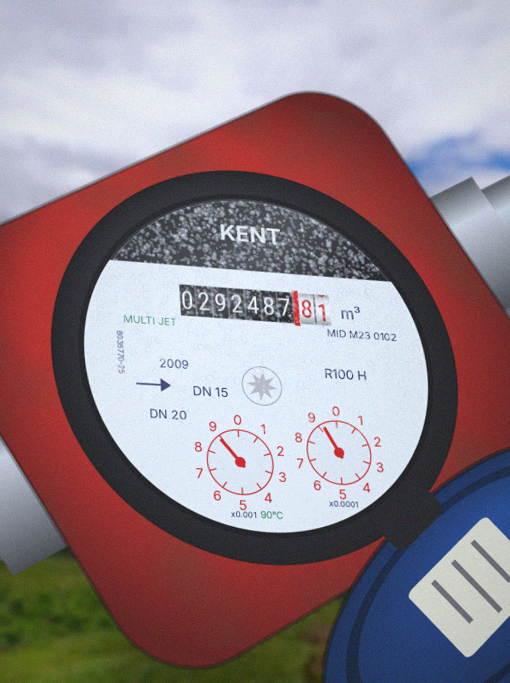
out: 292487.8089,m³
